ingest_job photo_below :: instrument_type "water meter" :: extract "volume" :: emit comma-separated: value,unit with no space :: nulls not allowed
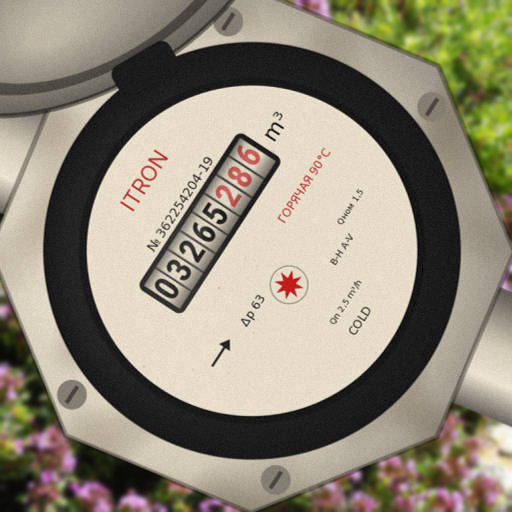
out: 3265.286,m³
